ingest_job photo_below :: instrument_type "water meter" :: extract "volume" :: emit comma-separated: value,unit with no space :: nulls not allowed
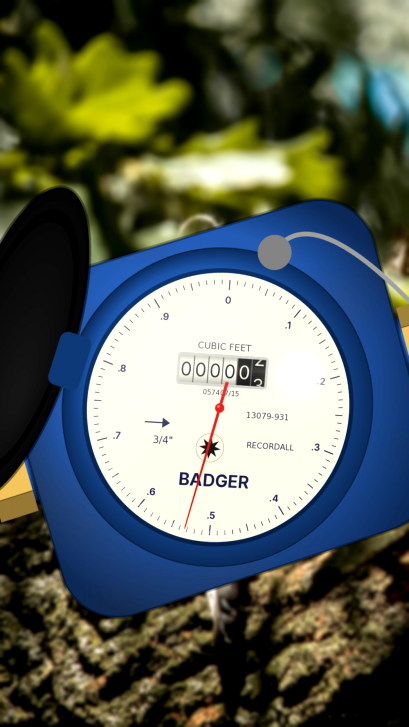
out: 2.53,ft³
